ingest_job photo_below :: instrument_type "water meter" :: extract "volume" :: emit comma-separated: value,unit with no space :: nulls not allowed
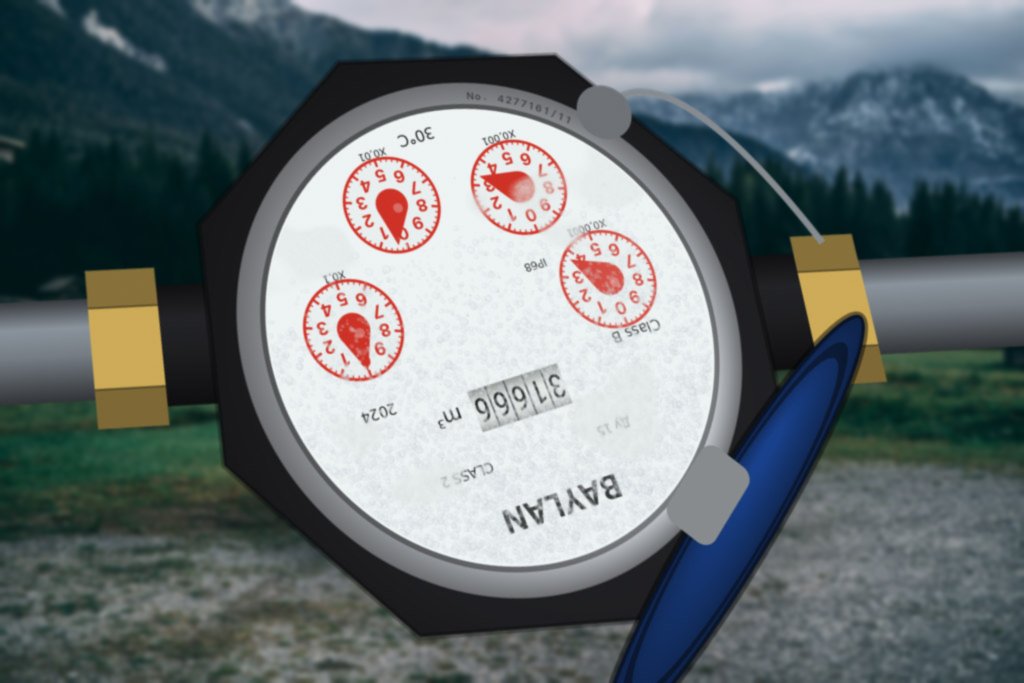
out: 31666.0033,m³
